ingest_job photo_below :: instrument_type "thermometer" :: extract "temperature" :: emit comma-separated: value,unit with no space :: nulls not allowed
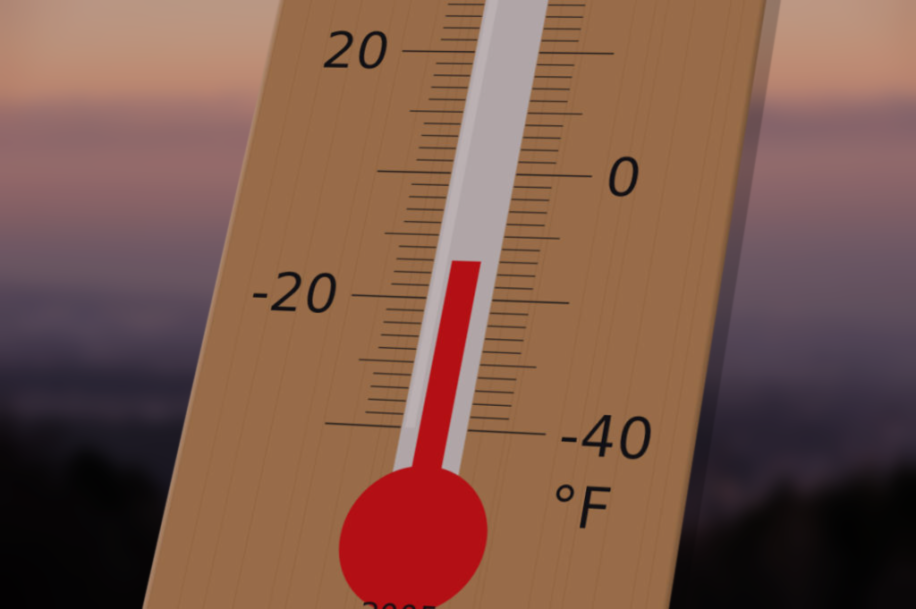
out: -14,°F
